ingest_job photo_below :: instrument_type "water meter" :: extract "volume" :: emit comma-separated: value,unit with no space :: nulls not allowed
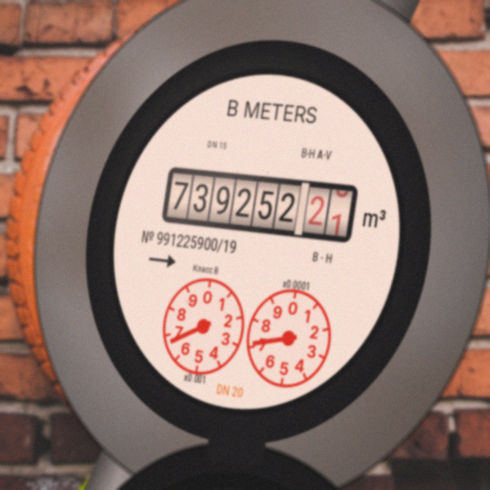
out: 739252.2067,m³
